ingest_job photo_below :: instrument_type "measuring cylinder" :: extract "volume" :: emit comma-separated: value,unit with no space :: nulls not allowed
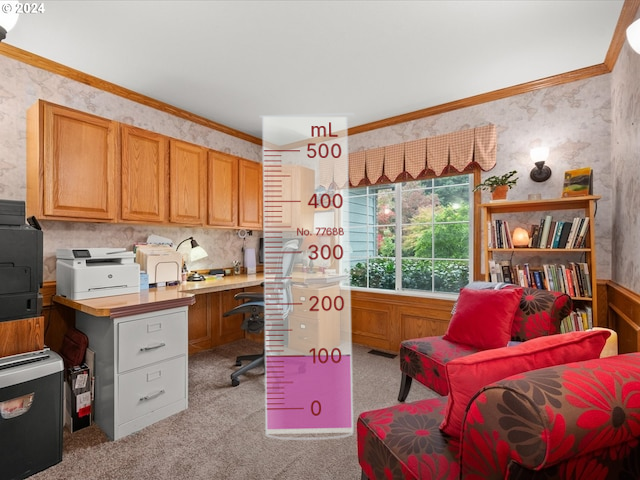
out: 100,mL
